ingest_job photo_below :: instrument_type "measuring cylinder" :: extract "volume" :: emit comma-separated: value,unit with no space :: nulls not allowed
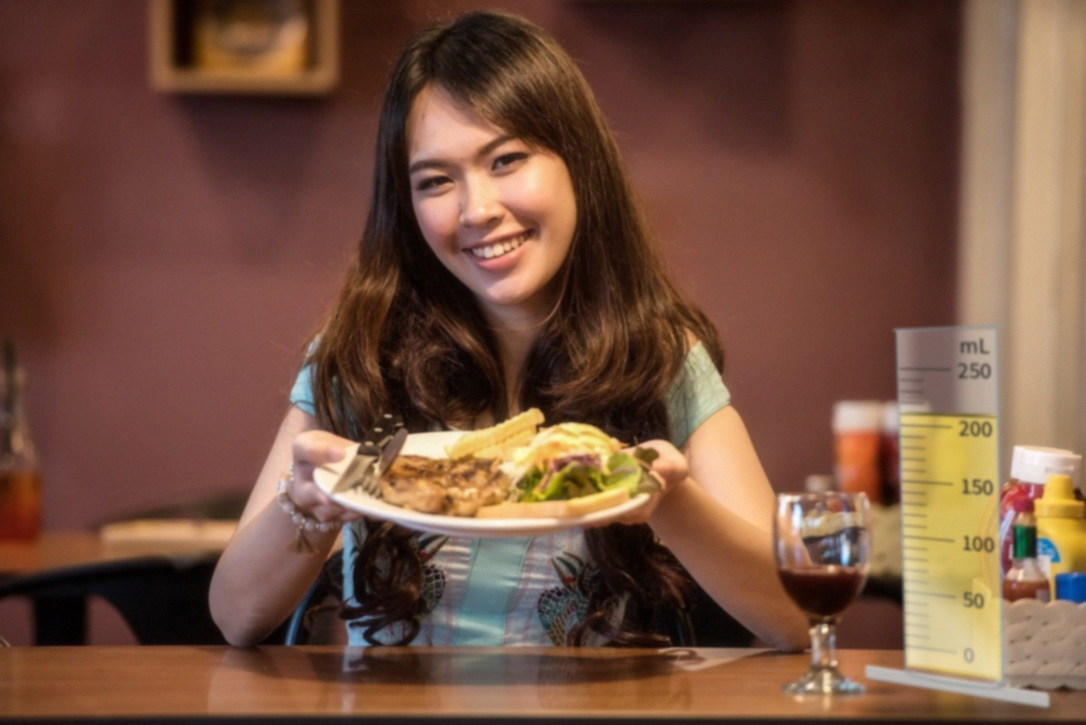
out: 210,mL
